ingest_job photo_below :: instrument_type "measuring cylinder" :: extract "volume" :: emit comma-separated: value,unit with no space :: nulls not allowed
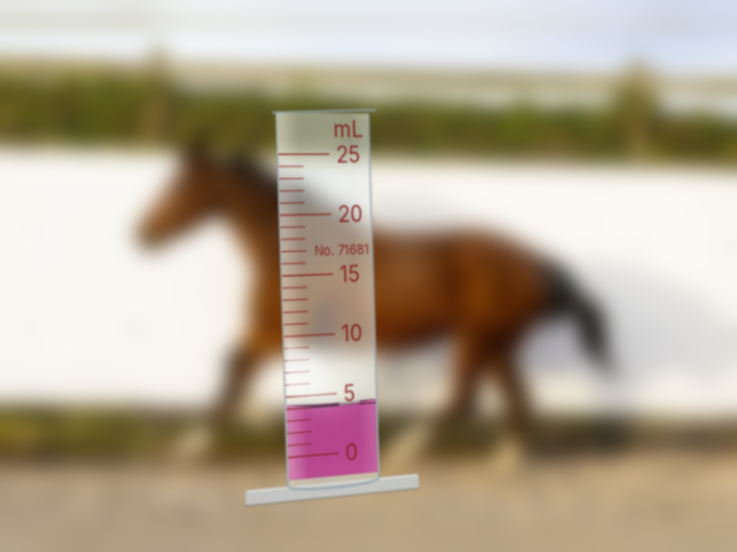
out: 4,mL
